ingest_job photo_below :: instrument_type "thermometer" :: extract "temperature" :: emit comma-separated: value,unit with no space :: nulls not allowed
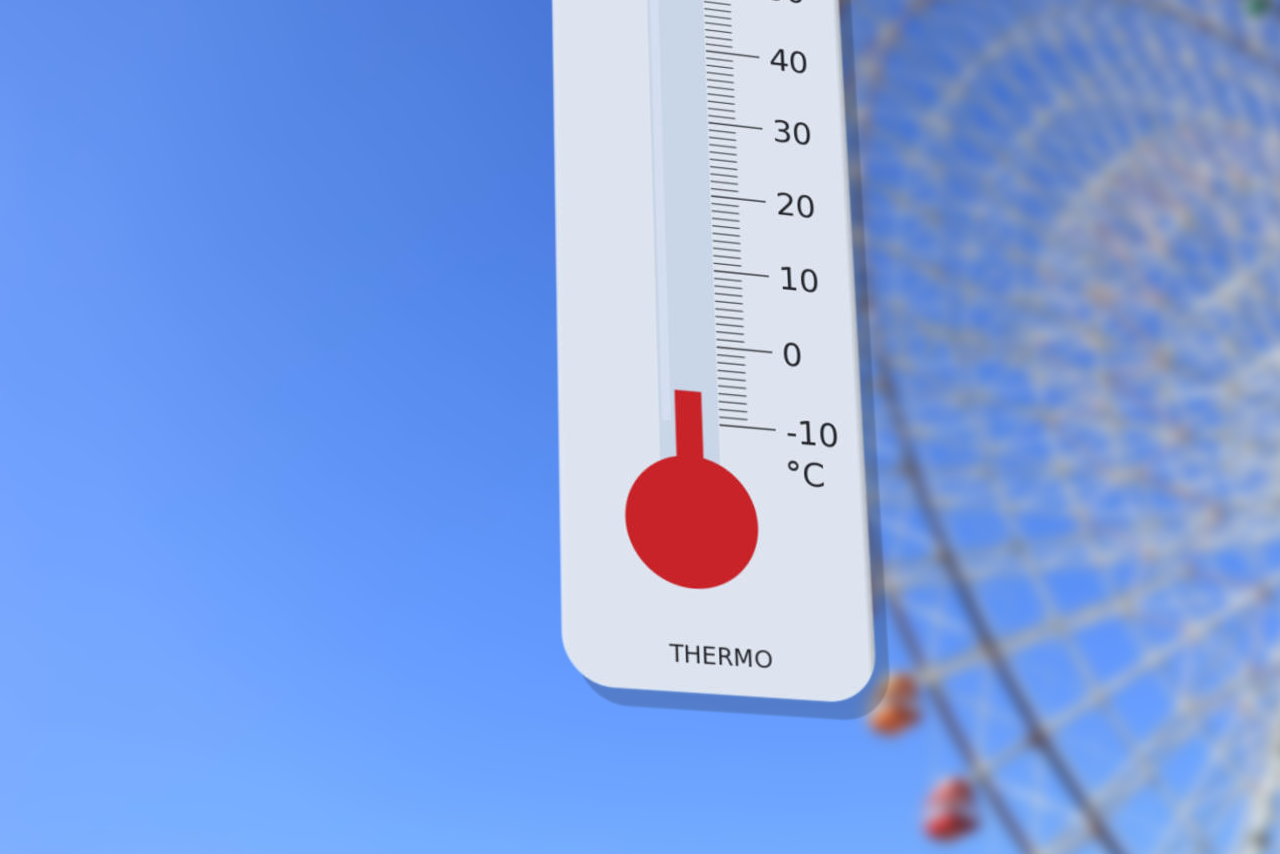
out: -6,°C
